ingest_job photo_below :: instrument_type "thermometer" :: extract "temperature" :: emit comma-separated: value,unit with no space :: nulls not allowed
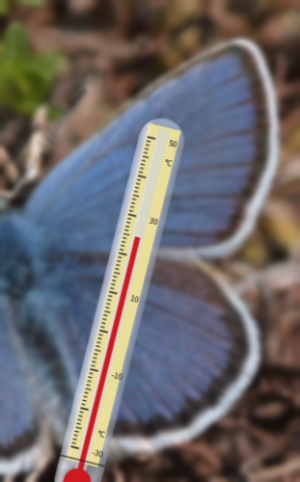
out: 25,°C
